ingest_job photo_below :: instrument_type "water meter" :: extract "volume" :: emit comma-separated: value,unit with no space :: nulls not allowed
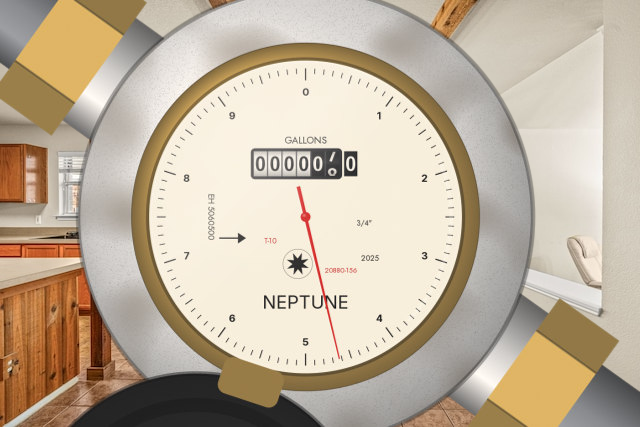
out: 74.6,gal
